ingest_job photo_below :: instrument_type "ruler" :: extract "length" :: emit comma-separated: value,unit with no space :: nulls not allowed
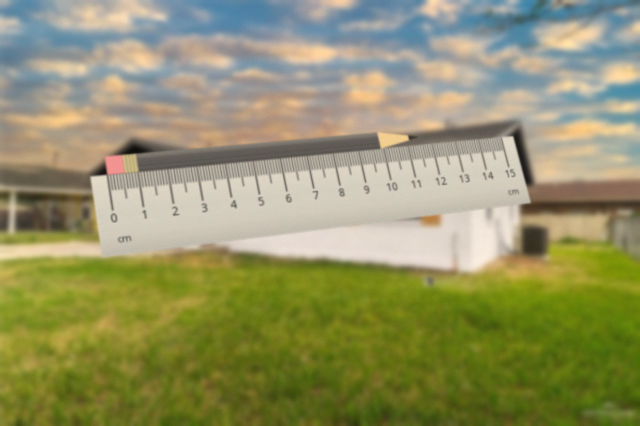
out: 11.5,cm
